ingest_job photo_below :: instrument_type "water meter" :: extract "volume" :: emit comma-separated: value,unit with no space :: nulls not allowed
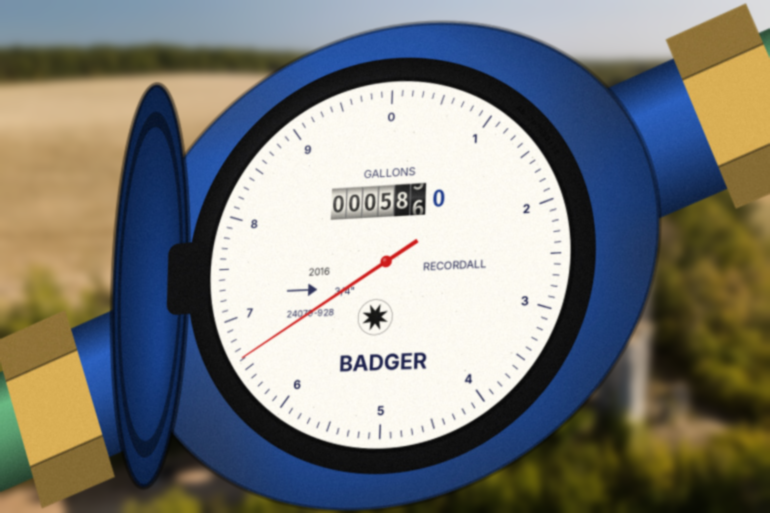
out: 5856.6,gal
